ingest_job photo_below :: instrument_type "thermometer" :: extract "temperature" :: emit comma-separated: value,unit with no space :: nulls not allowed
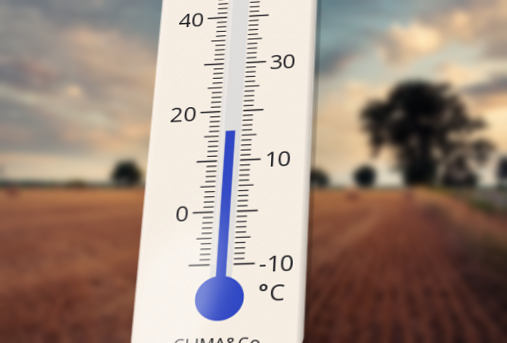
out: 16,°C
